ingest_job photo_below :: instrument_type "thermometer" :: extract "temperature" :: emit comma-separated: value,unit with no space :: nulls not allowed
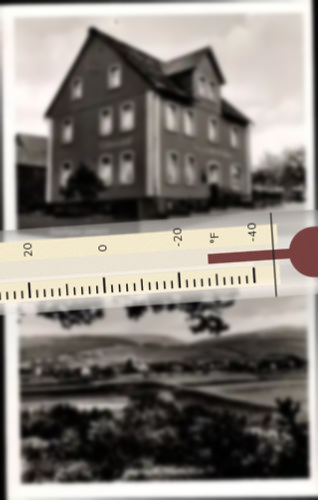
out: -28,°F
